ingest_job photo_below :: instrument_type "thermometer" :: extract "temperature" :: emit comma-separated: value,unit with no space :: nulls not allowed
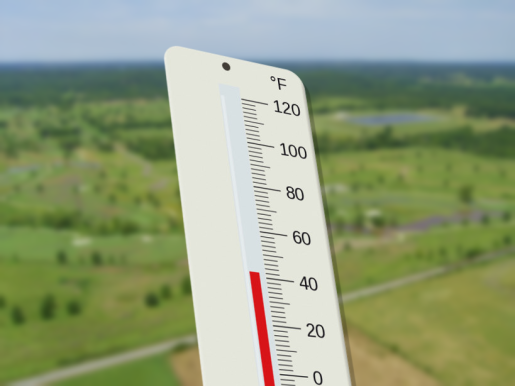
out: 42,°F
